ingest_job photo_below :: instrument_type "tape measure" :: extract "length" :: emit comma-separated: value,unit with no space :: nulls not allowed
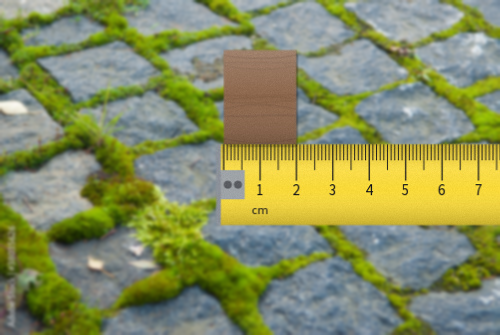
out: 2,cm
